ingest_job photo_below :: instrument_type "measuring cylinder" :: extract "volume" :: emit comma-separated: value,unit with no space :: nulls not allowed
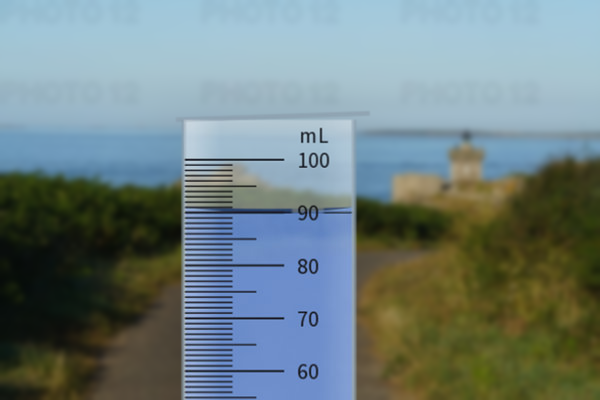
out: 90,mL
